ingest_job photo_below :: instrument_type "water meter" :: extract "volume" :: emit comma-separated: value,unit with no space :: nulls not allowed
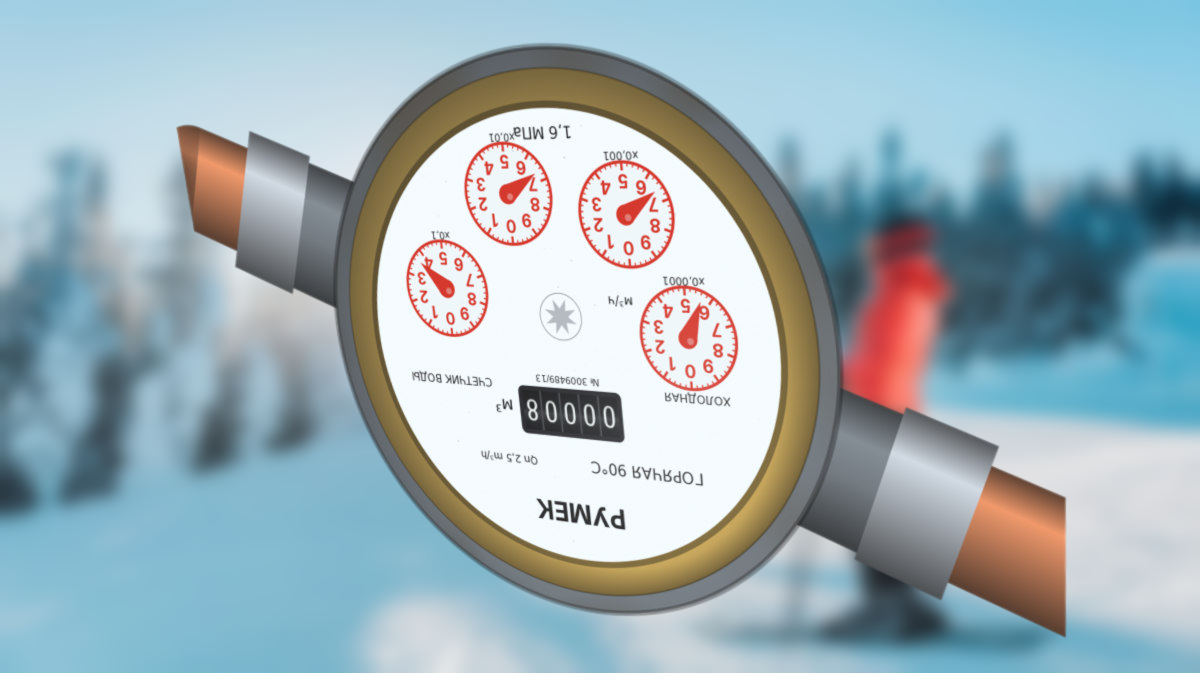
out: 8.3665,m³
